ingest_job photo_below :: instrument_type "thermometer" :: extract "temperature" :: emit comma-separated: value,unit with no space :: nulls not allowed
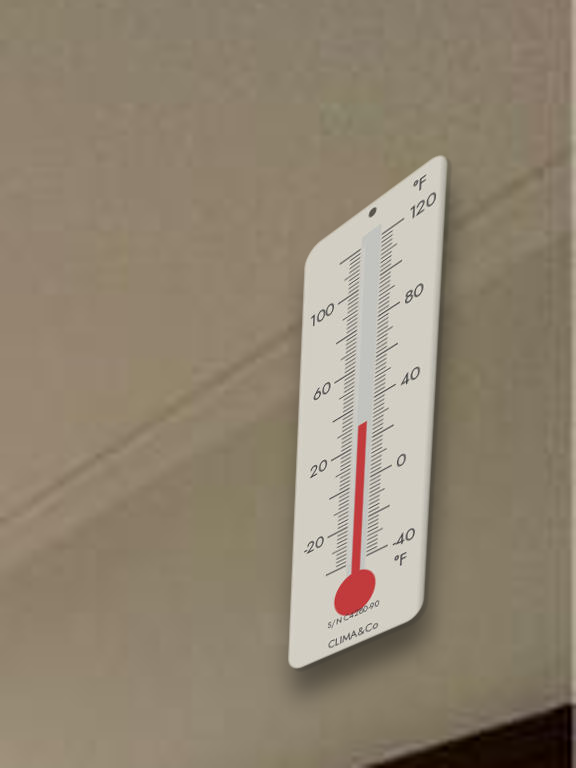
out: 30,°F
